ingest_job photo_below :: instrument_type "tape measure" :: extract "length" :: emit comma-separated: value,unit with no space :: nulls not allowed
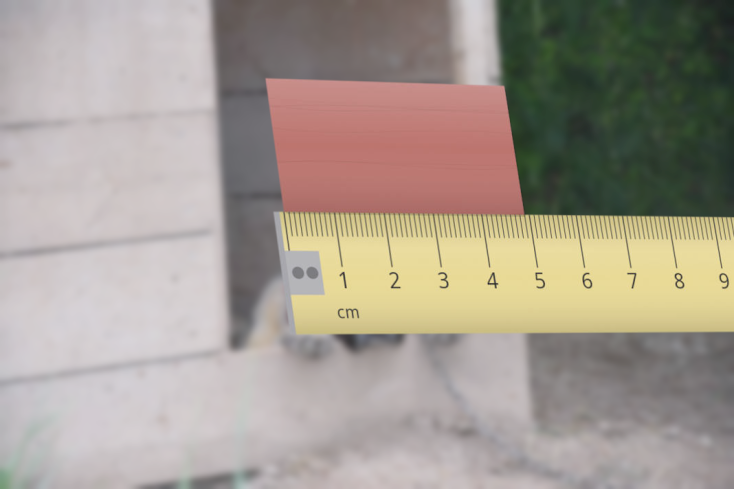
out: 4.9,cm
